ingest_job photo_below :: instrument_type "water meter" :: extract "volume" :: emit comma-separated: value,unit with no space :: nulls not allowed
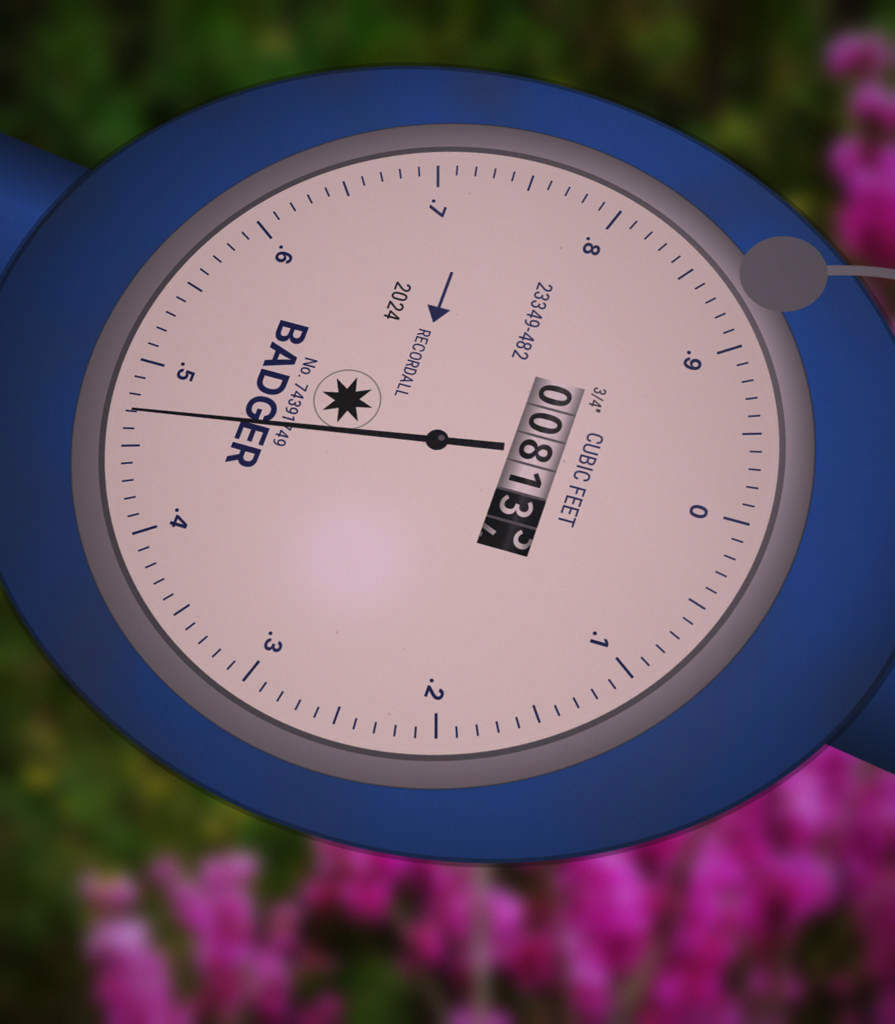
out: 8133.47,ft³
